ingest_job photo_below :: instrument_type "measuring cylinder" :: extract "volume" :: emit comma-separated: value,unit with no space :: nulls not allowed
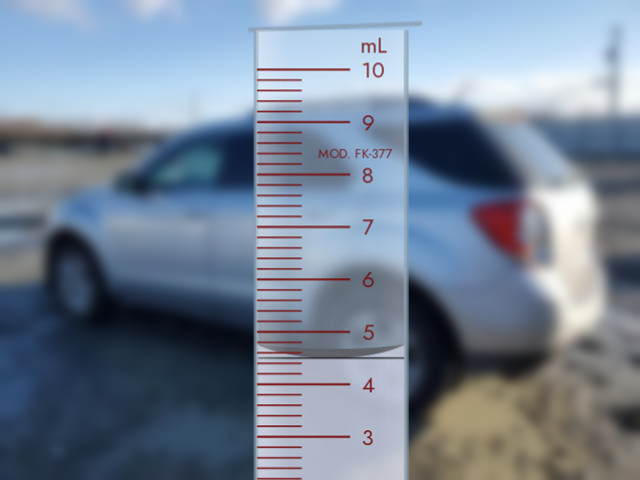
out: 4.5,mL
